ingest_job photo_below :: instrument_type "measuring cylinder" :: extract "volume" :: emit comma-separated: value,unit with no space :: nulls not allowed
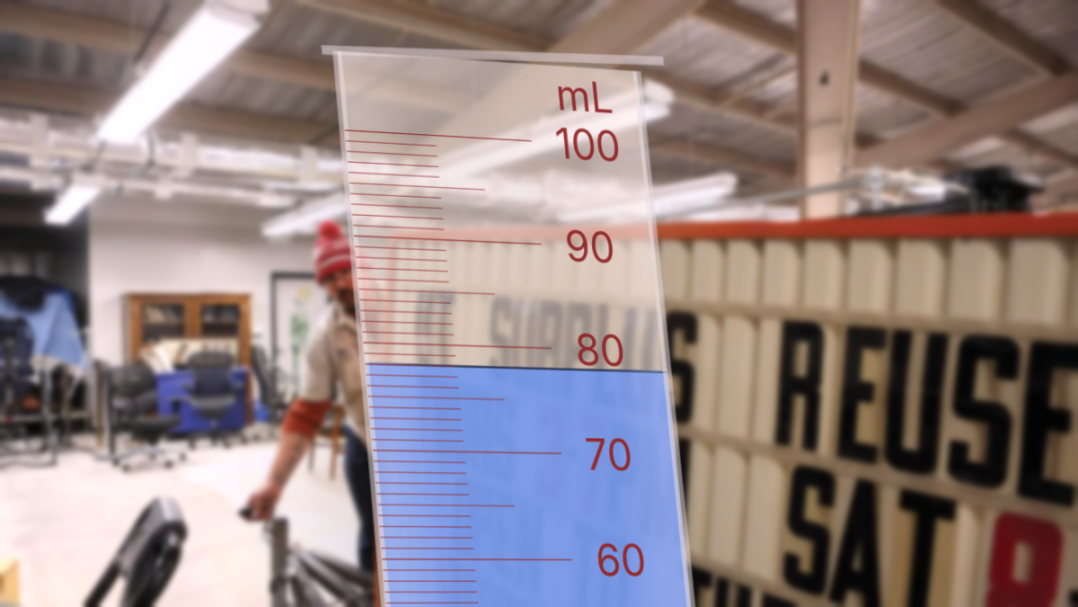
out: 78,mL
